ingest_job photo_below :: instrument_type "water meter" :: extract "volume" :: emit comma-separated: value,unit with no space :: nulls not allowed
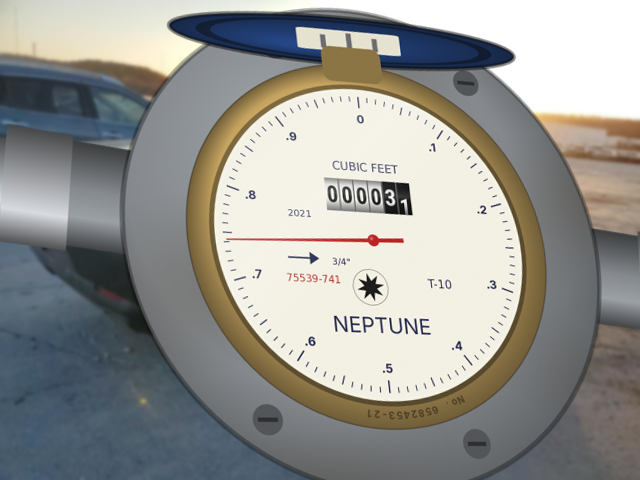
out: 30.74,ft³
